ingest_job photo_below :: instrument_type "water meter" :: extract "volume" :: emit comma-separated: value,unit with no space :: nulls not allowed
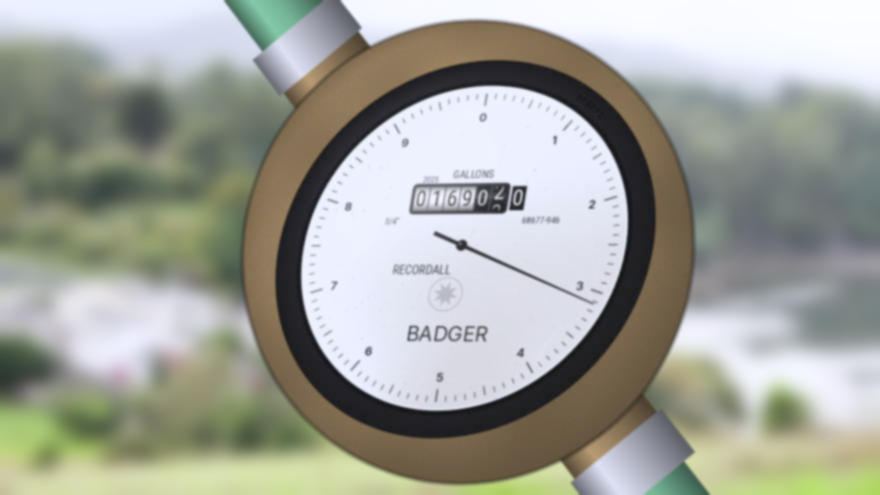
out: 169023.1,gal
